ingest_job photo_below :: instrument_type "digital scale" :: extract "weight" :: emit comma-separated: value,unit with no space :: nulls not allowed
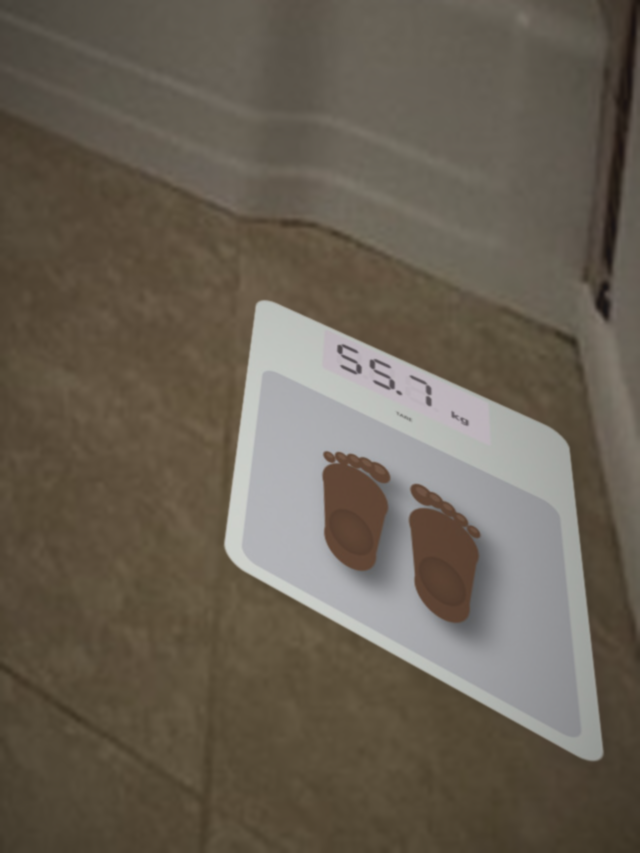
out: 55.7,kg
